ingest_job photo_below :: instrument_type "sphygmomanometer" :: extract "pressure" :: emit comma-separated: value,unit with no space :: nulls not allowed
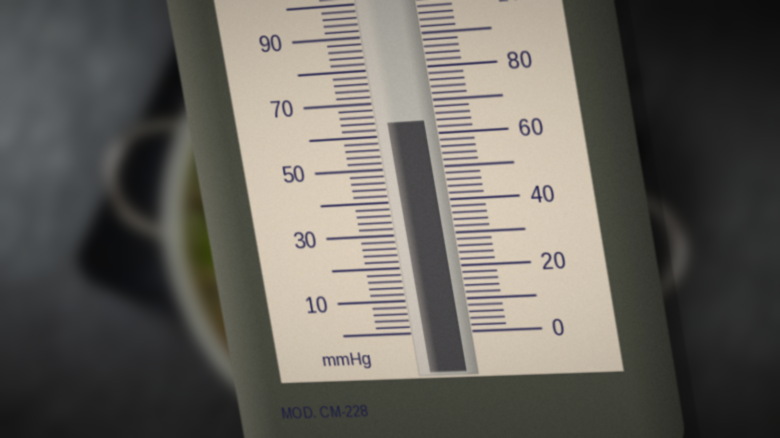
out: 64,mmHg
